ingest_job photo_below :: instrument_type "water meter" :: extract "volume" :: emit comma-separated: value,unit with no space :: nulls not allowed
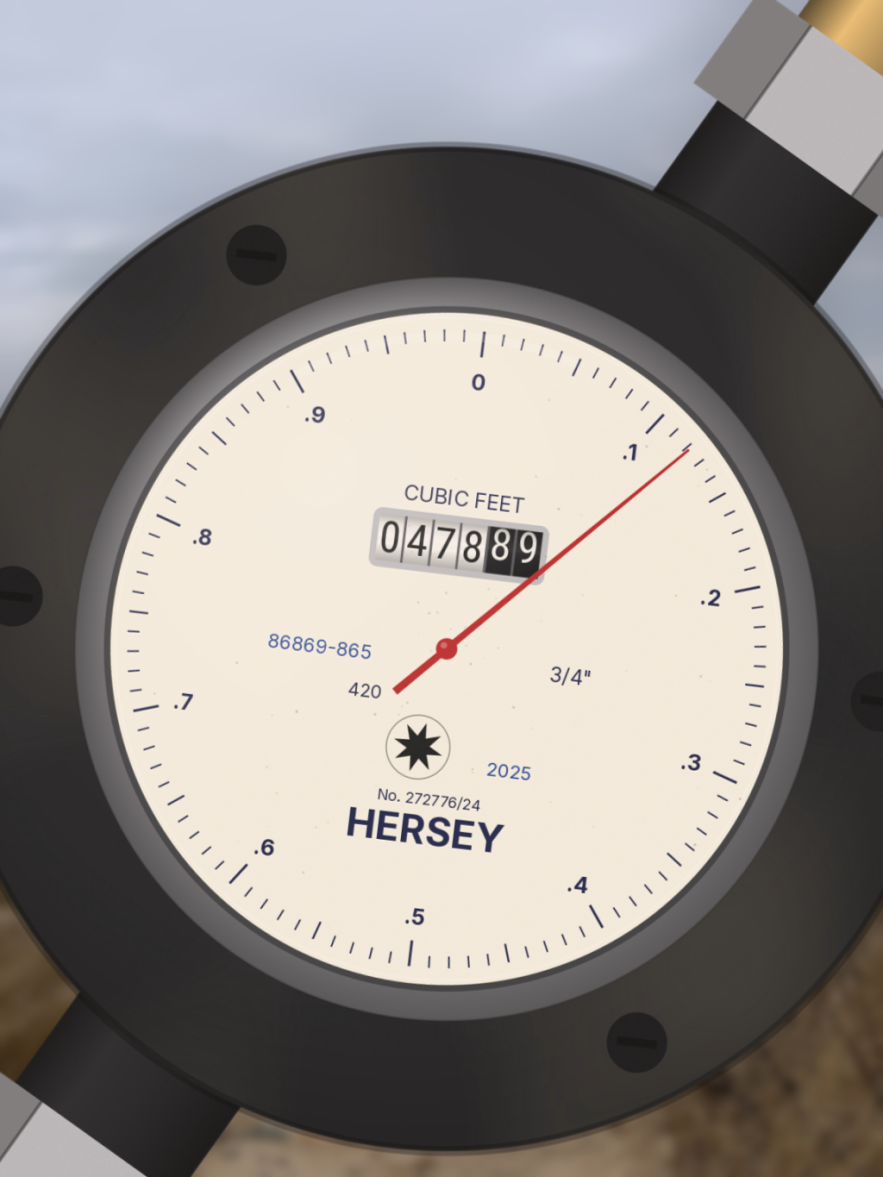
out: 47889.12,ft³
